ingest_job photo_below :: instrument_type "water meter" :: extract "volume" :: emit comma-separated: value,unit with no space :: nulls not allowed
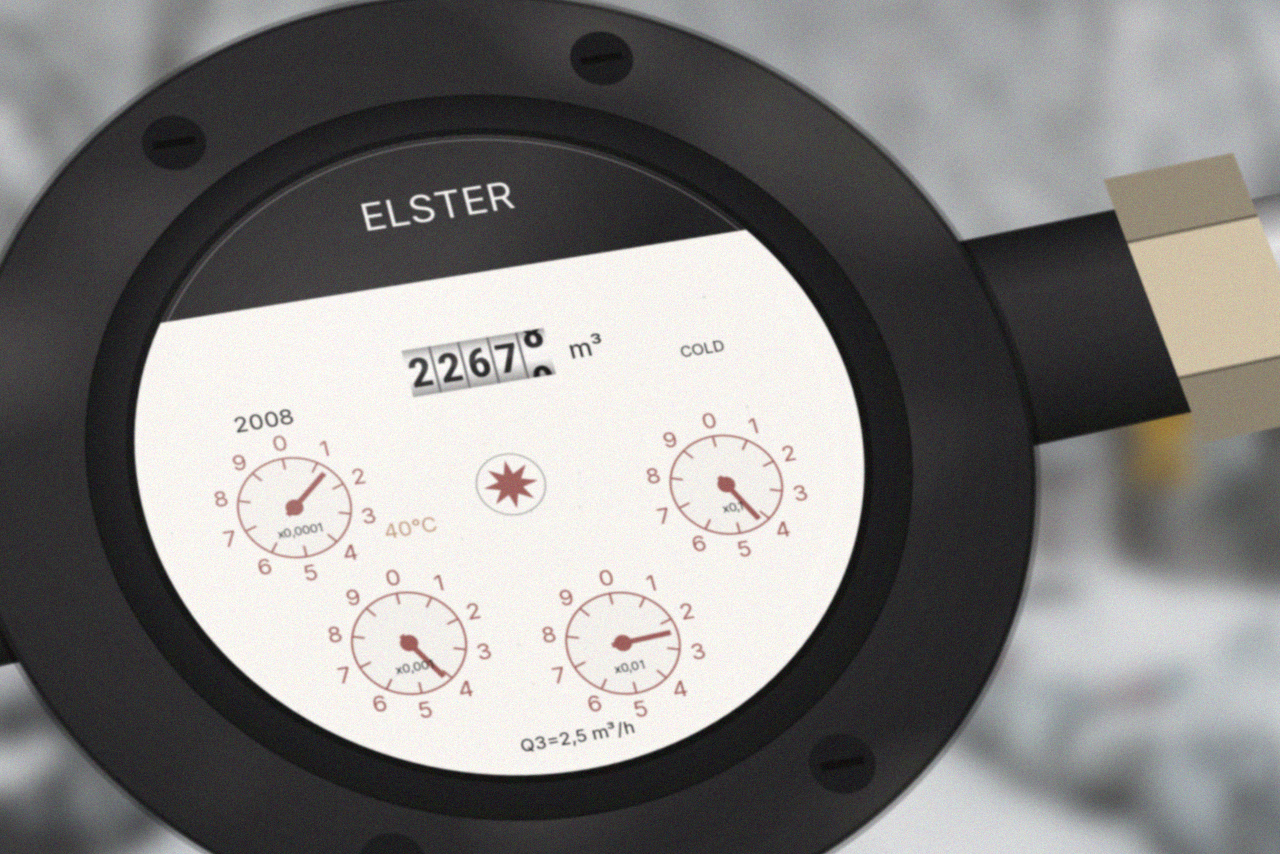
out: 22678.4241,m³
